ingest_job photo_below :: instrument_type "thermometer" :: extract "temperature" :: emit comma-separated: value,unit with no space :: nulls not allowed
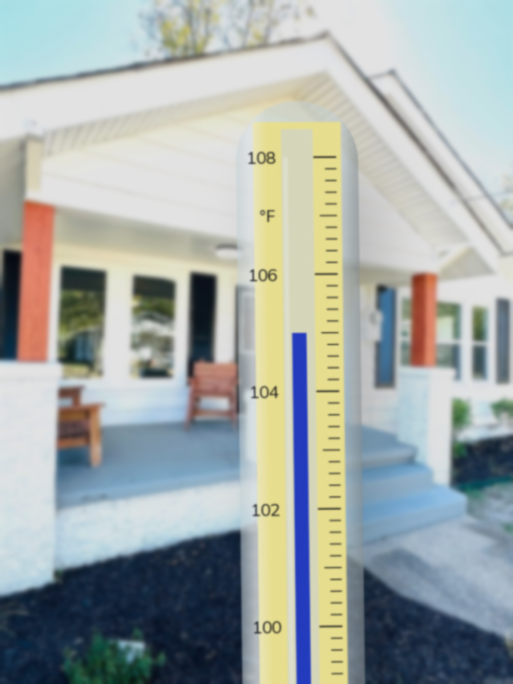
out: 105,°F
